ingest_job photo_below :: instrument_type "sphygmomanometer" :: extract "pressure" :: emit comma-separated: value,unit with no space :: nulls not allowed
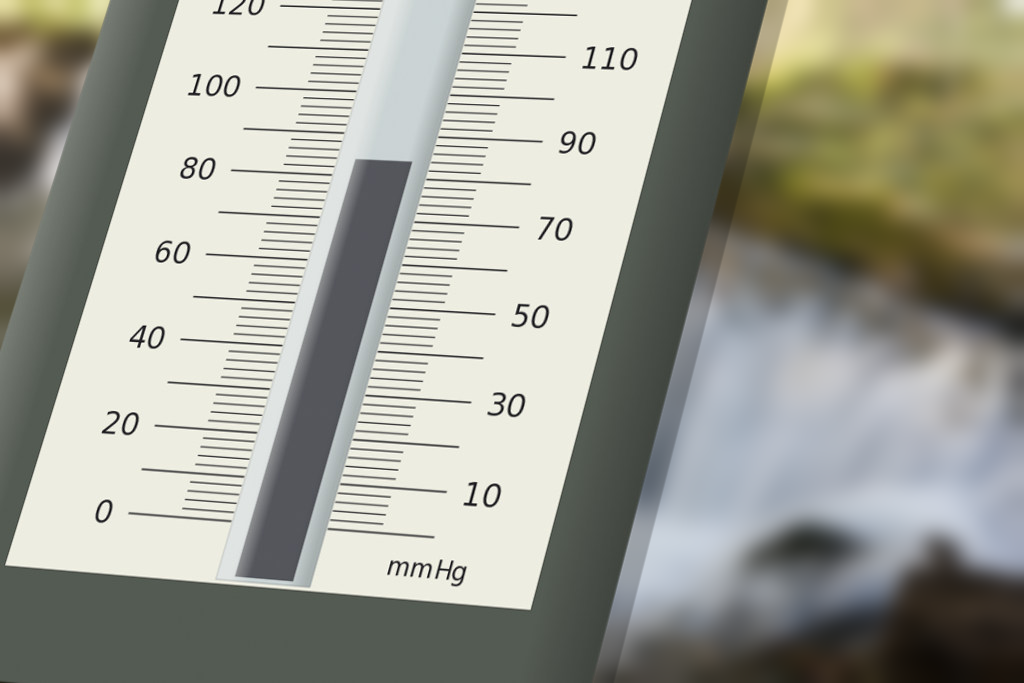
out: 84,mmHg
